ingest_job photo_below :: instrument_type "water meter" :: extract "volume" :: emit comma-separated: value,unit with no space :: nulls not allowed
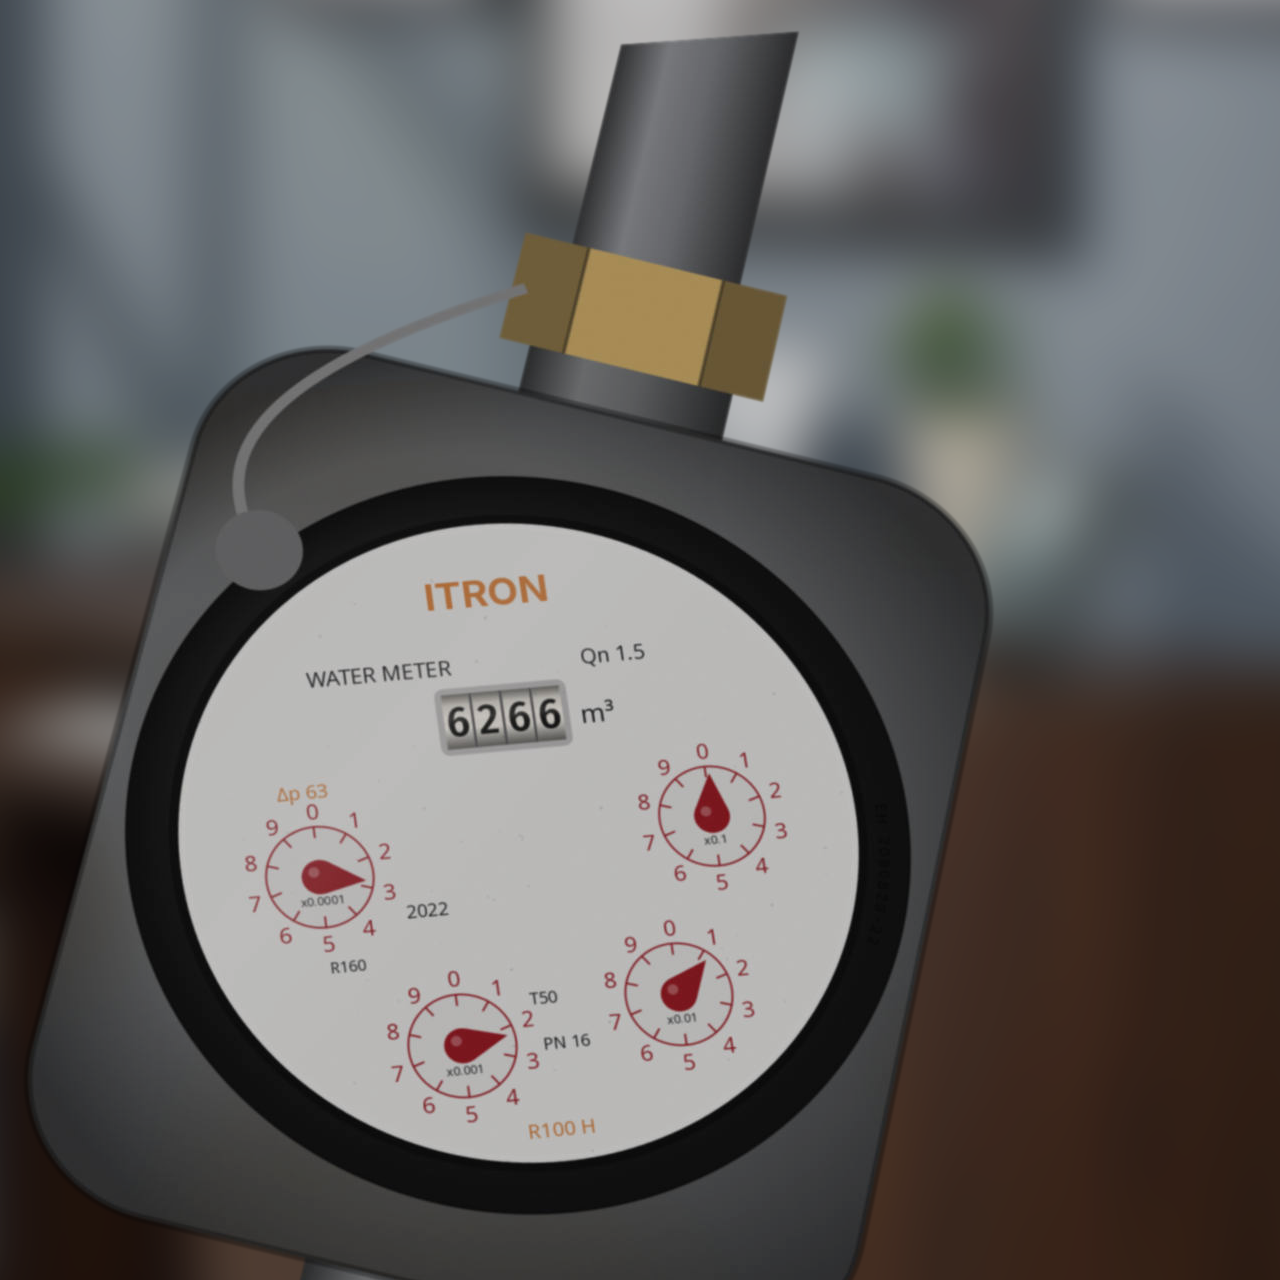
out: 6266.0122,m³
